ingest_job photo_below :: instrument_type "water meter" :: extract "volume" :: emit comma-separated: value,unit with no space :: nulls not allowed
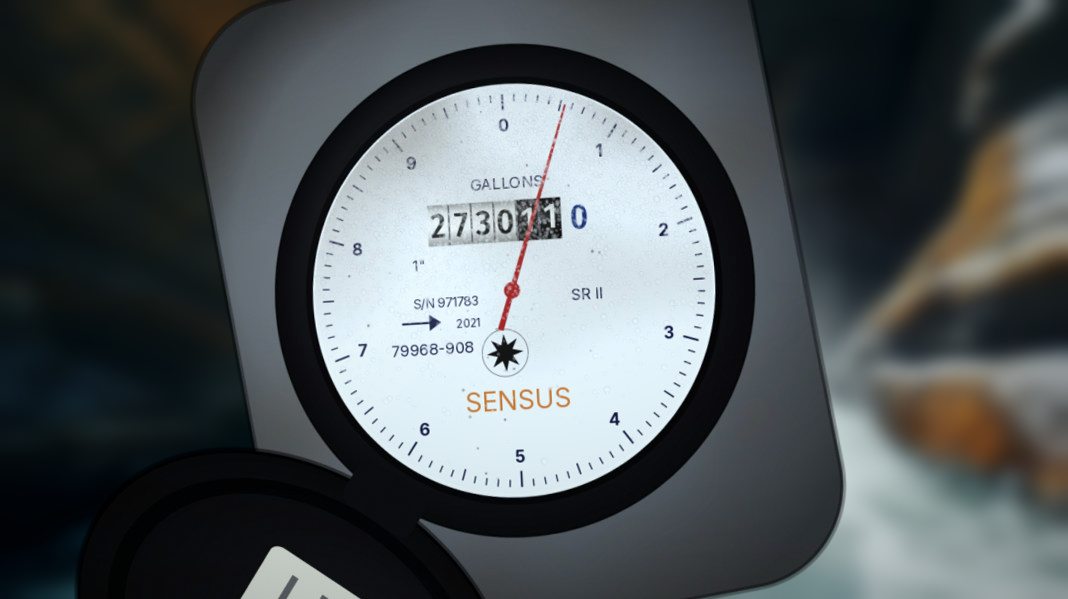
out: 2730110.5,gal
